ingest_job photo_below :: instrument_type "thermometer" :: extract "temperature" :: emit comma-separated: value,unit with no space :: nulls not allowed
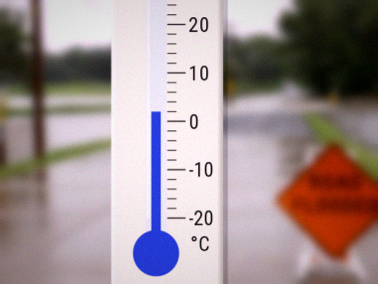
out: 2,°C
